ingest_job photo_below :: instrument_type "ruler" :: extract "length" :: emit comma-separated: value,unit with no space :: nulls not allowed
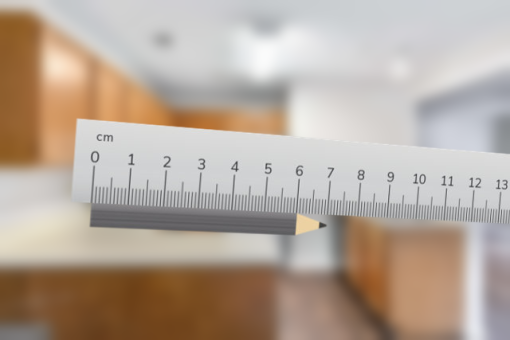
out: 7,cm
